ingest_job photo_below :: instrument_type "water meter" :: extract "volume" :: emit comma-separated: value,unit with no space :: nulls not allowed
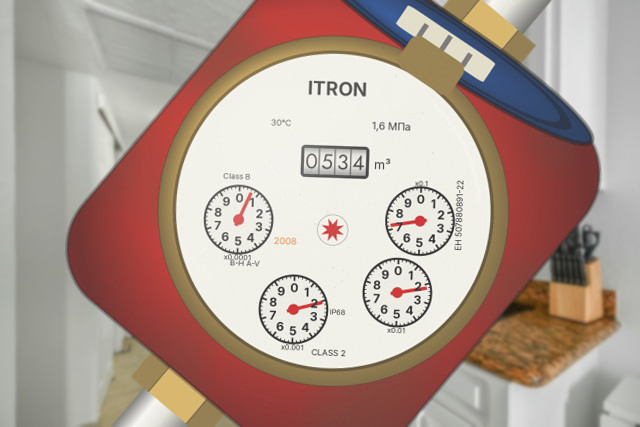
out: 534.7220,m³
